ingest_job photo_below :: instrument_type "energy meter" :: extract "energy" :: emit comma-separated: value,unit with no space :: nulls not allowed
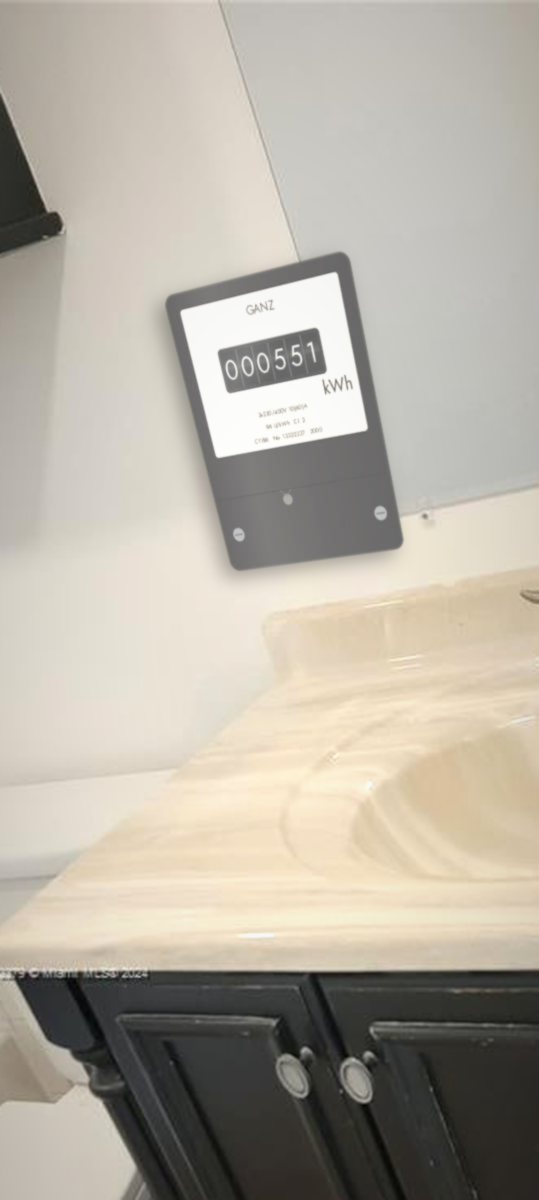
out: 551,kWh
